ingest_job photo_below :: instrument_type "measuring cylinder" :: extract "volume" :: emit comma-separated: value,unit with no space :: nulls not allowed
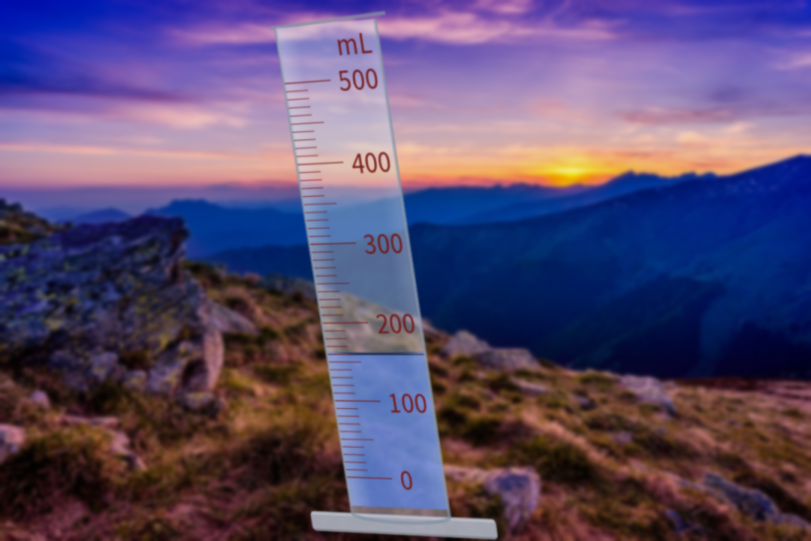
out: 160,mL
